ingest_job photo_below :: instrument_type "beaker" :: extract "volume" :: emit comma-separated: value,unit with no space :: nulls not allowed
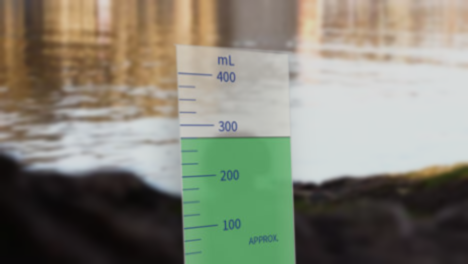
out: 275,mL
